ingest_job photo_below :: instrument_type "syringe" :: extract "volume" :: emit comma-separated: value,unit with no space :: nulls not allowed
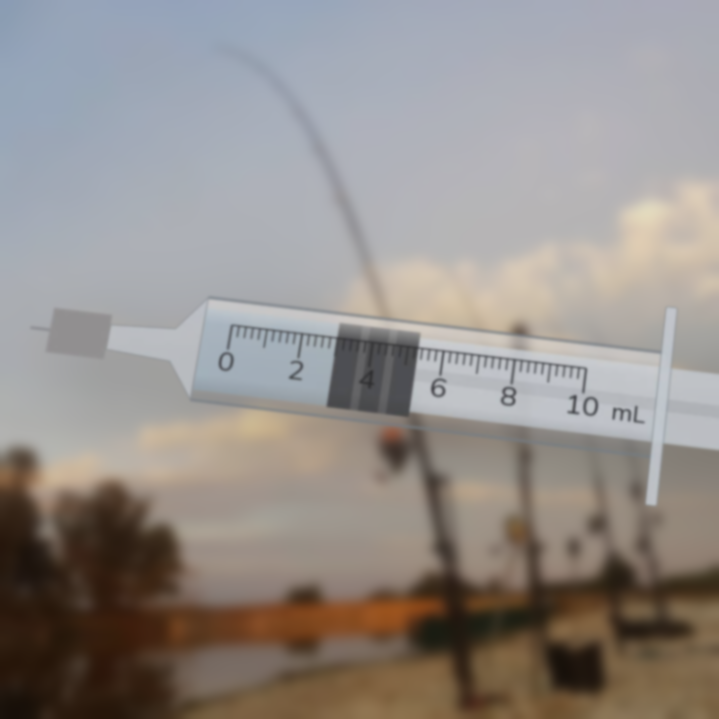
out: 3,mL
